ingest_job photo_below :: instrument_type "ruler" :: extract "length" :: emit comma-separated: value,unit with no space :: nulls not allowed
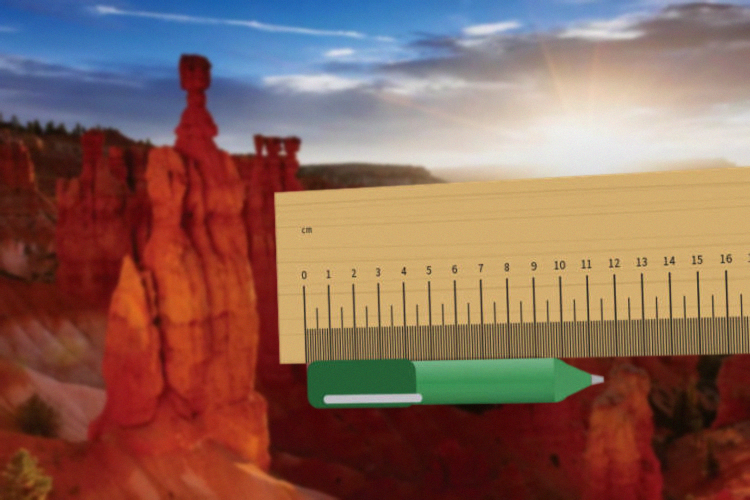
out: 11.5,cm
